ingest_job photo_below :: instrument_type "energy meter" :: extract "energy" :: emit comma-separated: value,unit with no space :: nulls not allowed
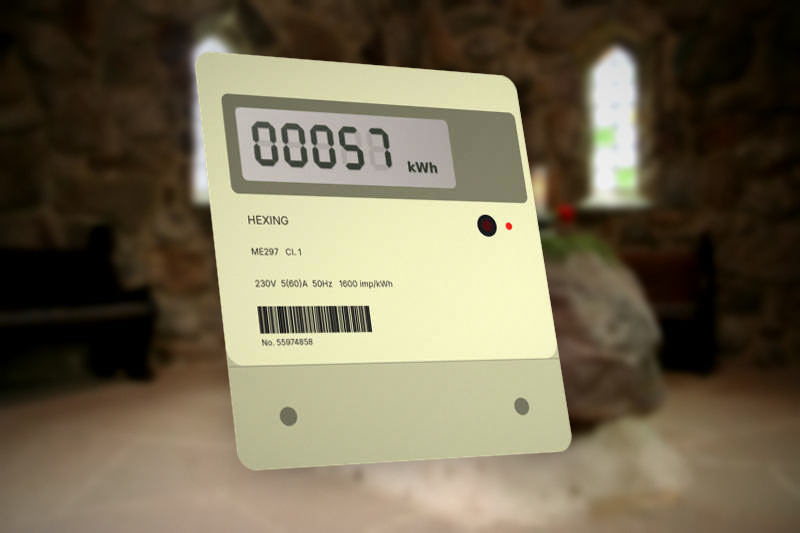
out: 57,kWh
